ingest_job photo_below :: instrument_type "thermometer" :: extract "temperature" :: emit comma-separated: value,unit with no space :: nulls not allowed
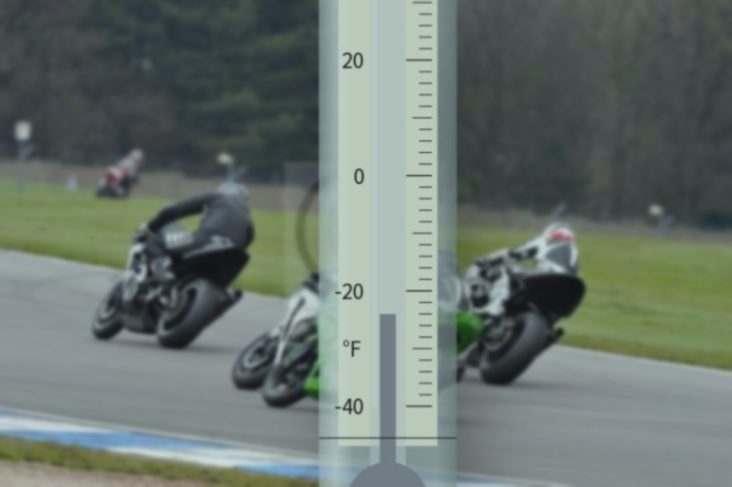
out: -24,°F
